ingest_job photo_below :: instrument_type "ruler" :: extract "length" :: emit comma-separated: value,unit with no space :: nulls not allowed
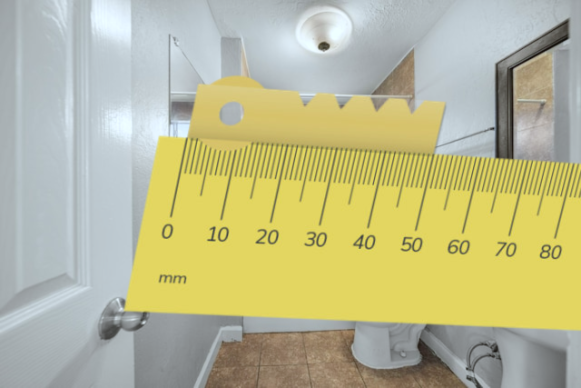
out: 50,mm
